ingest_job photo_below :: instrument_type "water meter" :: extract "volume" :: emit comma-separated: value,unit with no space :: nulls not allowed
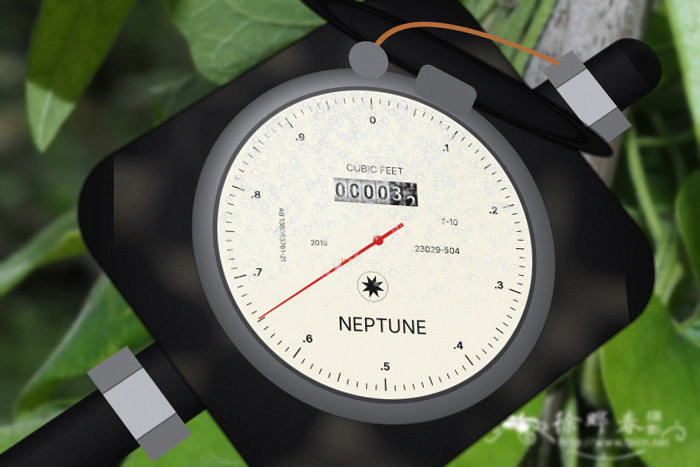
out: 31.65,ft³
